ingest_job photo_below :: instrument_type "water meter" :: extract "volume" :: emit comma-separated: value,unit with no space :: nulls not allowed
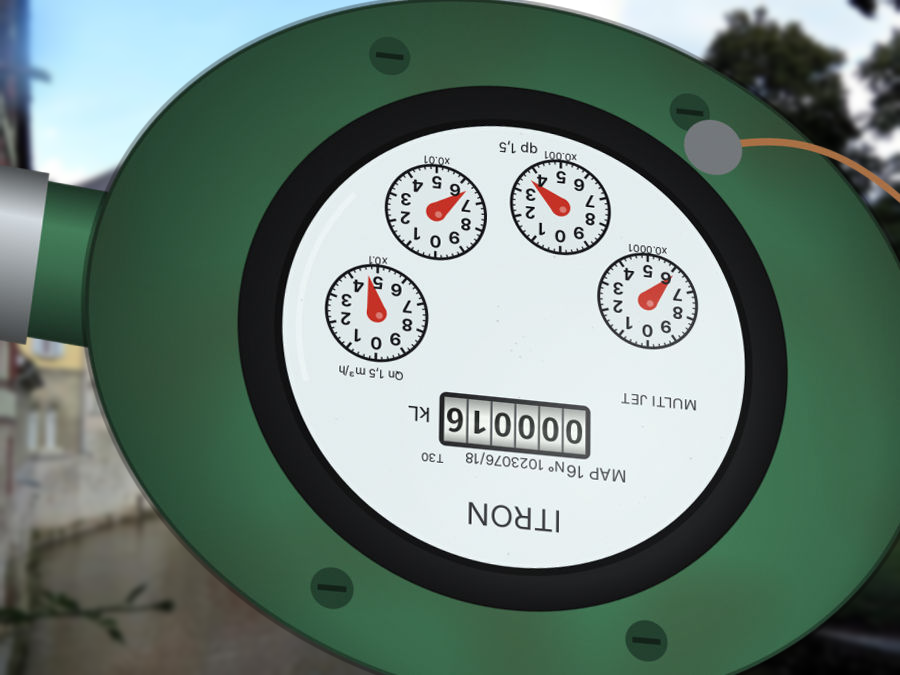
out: 16.4636,kL
